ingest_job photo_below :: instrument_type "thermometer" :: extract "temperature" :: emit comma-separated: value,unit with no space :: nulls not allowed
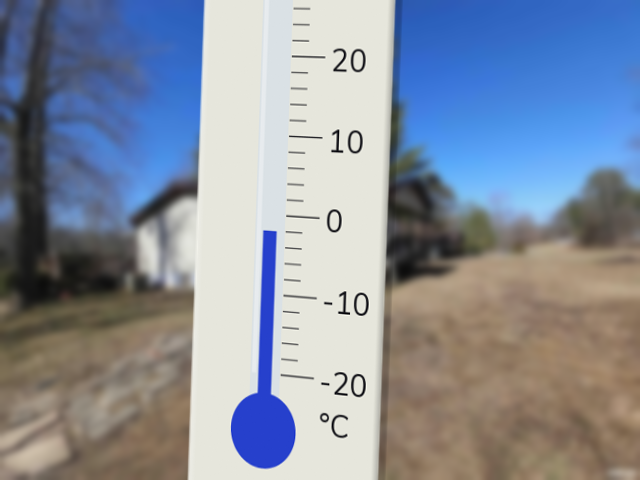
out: -2,°C
